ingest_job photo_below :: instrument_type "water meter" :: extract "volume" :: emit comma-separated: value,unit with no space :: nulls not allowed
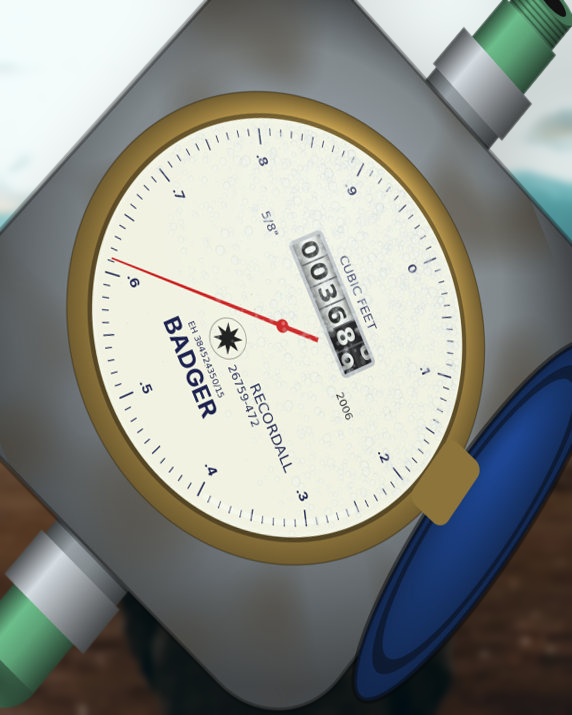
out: 3688.61,ft³
